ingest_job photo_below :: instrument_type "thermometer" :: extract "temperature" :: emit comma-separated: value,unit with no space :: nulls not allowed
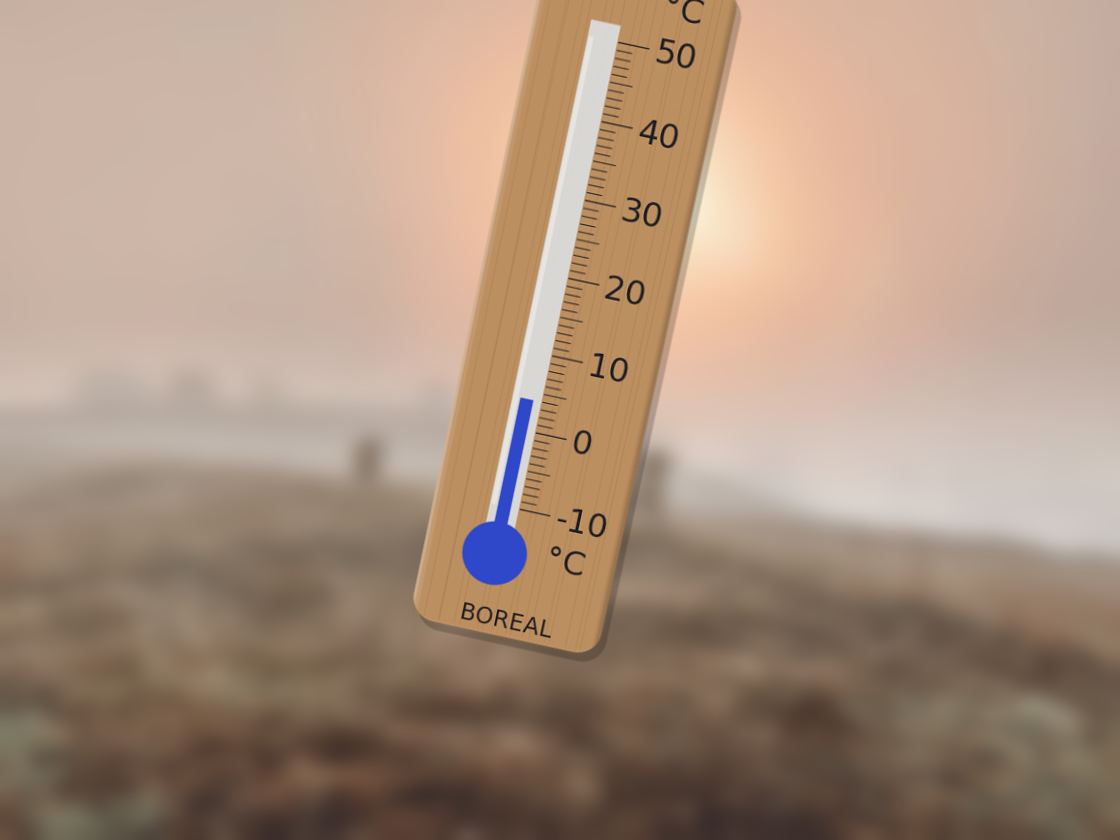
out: 4,°C
